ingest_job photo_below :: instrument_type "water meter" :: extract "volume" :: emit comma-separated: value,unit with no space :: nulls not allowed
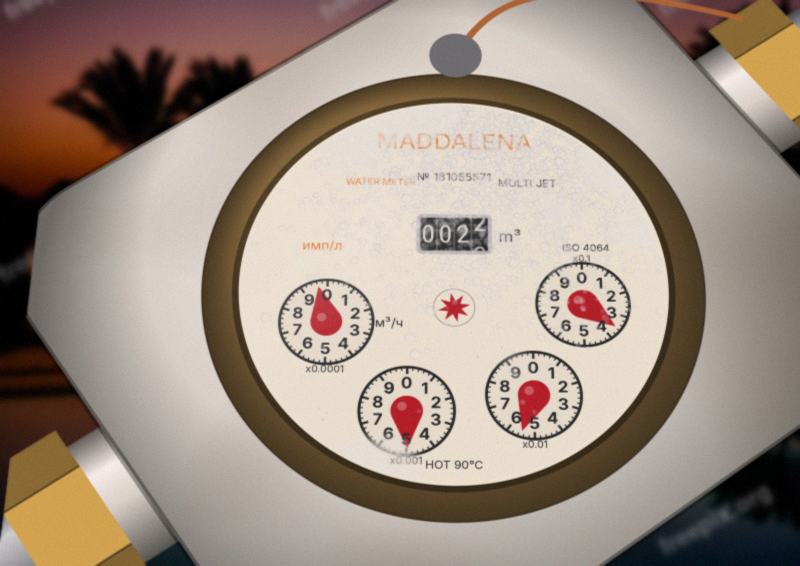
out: 22.3549,m³
